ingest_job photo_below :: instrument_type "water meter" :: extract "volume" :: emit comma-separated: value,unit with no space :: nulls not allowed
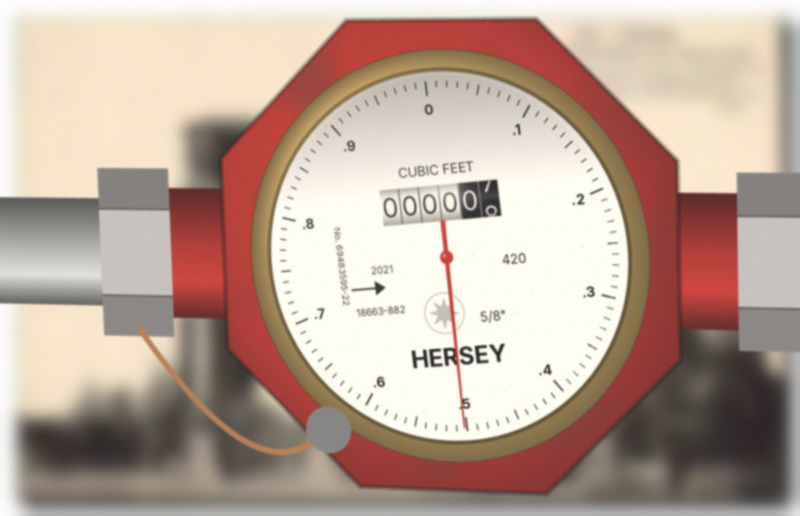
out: 7.50,ft³
